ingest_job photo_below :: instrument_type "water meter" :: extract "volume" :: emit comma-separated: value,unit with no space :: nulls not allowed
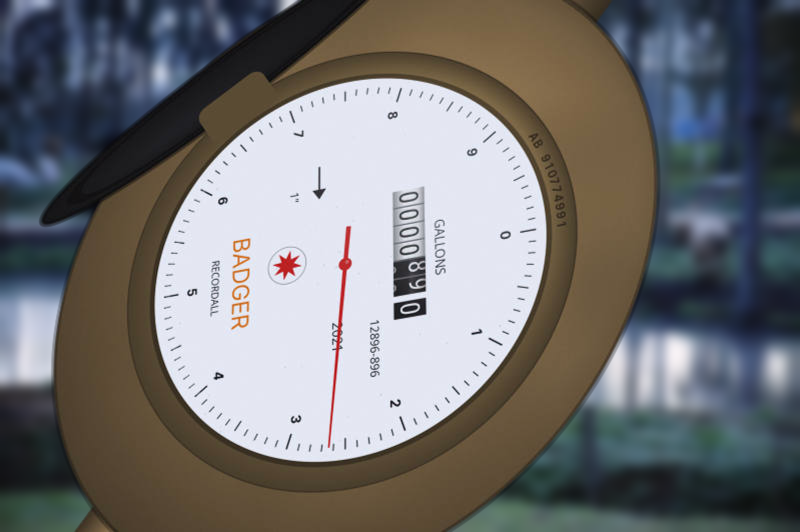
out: 892.6,gal
